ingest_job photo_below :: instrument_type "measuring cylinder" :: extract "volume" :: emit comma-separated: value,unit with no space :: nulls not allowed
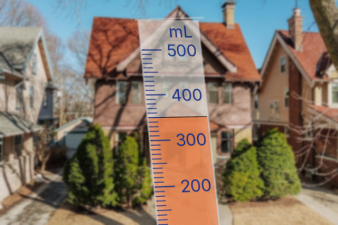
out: 350,mL
